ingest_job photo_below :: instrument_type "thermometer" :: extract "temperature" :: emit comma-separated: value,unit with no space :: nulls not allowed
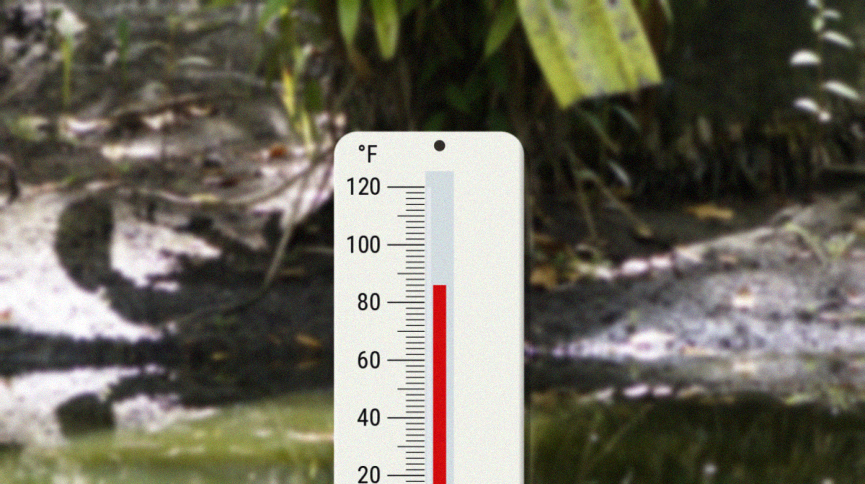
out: 86,°F
